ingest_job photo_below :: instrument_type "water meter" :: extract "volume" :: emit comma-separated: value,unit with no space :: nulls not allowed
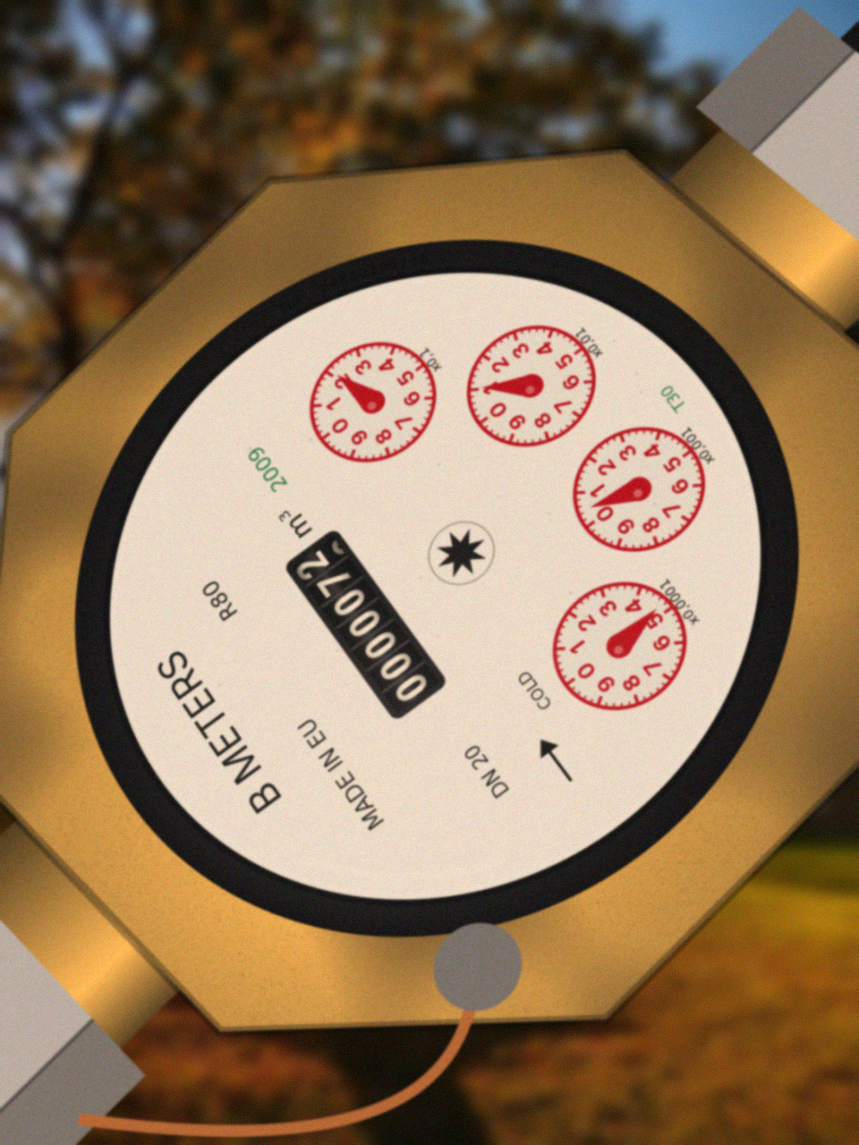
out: 72.2104,m³
